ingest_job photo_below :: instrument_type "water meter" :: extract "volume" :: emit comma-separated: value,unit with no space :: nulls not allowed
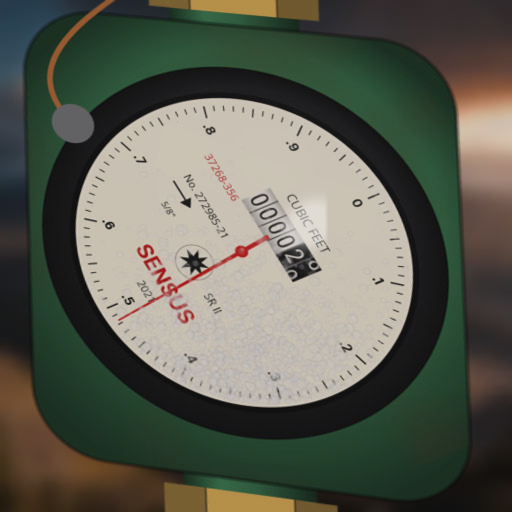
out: 28.48,ft³
